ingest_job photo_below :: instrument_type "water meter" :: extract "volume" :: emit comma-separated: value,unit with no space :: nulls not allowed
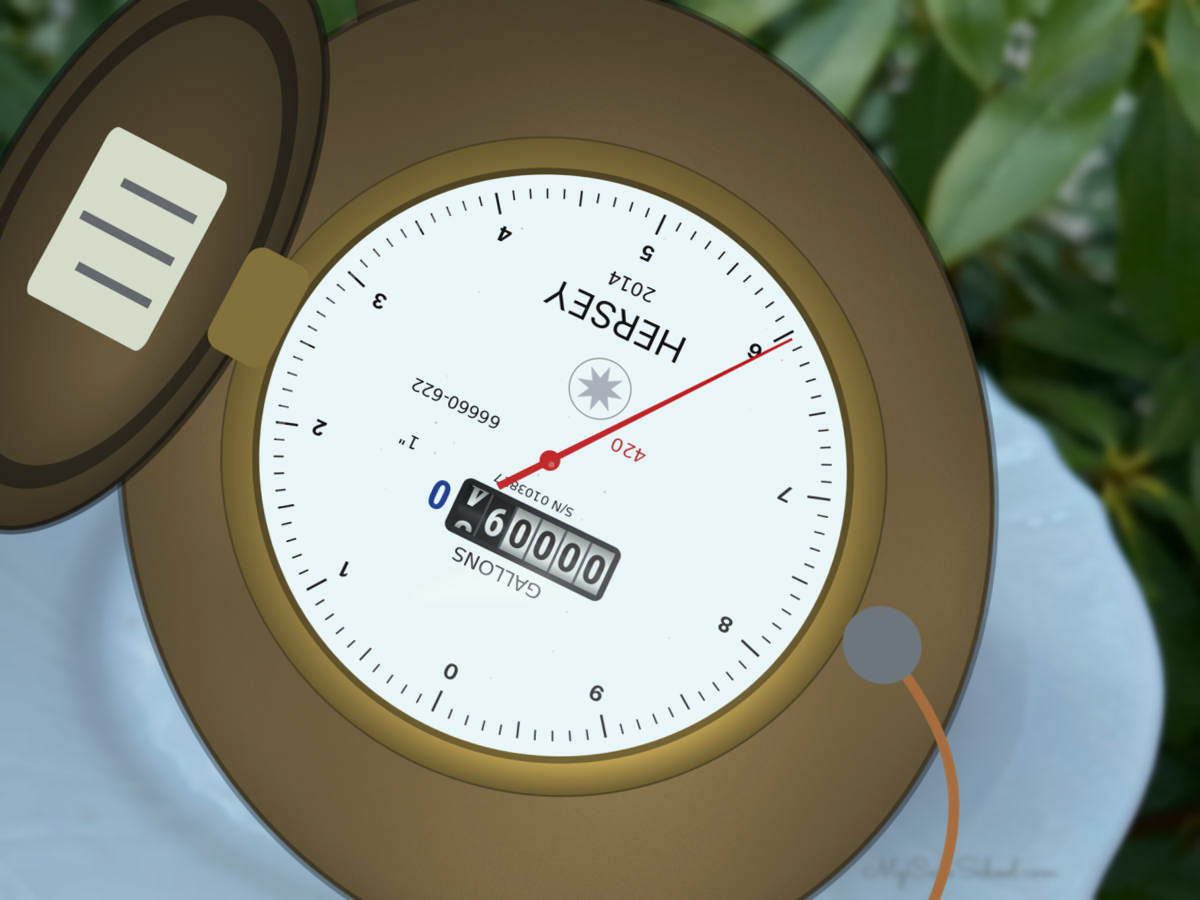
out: 936.0,gal
